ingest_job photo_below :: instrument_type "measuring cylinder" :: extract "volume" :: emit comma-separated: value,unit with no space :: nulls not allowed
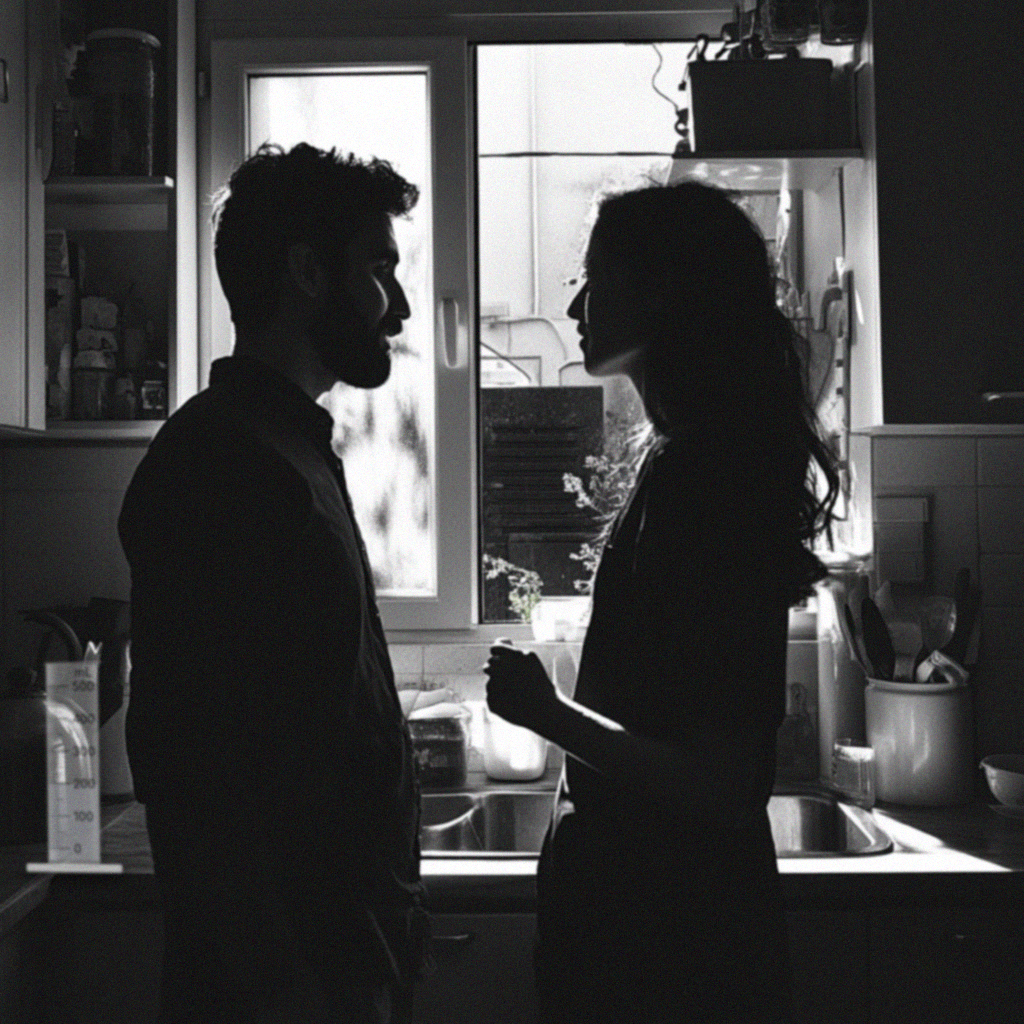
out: 200,mL
